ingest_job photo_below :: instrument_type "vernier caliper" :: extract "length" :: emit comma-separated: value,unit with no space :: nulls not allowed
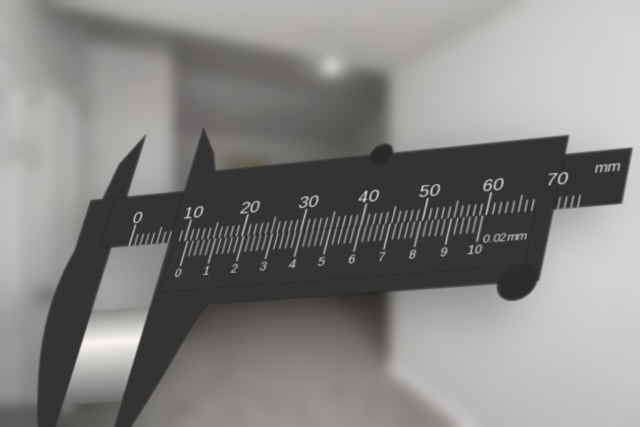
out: 10.5,mm
